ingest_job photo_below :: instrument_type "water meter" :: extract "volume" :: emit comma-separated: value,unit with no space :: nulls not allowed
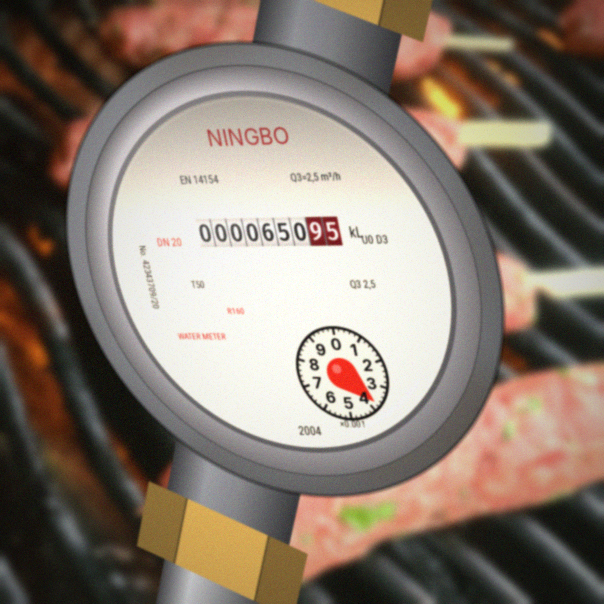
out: 650.953,kL
